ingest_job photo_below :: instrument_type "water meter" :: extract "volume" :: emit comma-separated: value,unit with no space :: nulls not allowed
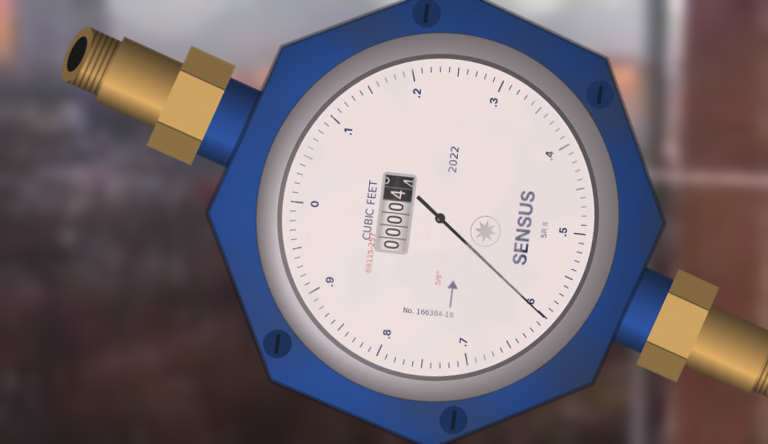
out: 43.60,ft³
